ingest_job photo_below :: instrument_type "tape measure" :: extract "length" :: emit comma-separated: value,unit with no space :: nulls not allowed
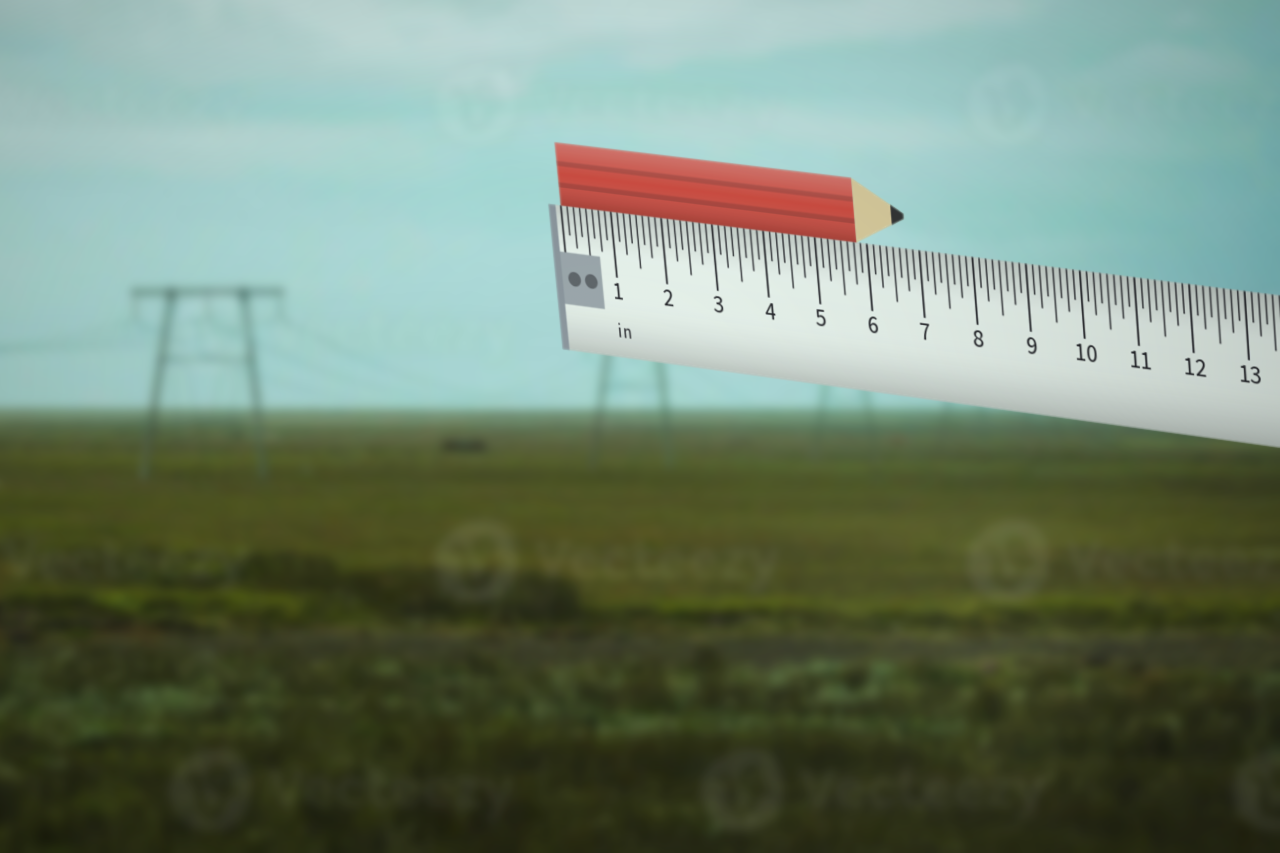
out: 6.75,in
